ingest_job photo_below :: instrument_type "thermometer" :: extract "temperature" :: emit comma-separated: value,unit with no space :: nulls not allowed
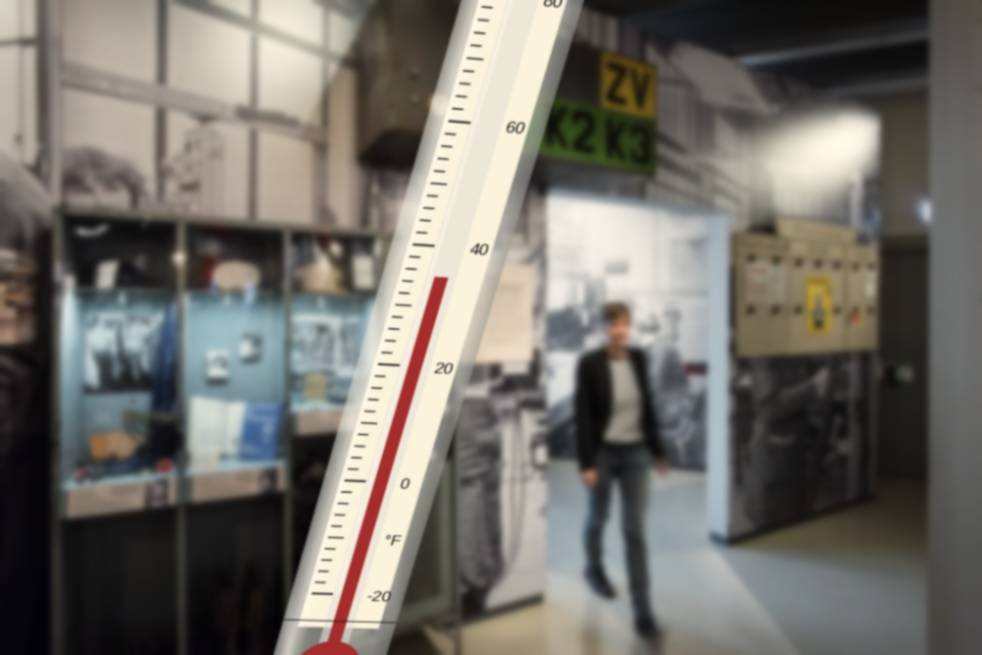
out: 35,°F
